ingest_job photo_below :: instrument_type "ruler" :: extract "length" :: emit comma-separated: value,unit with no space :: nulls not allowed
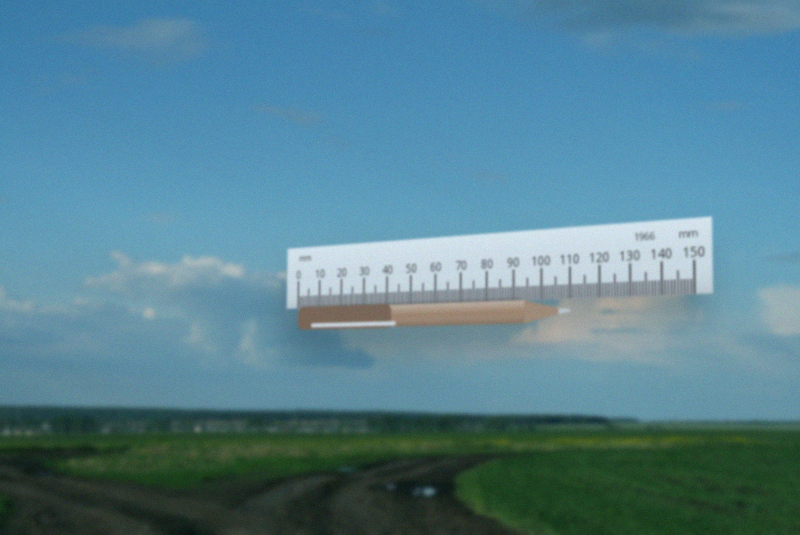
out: 110,mm
